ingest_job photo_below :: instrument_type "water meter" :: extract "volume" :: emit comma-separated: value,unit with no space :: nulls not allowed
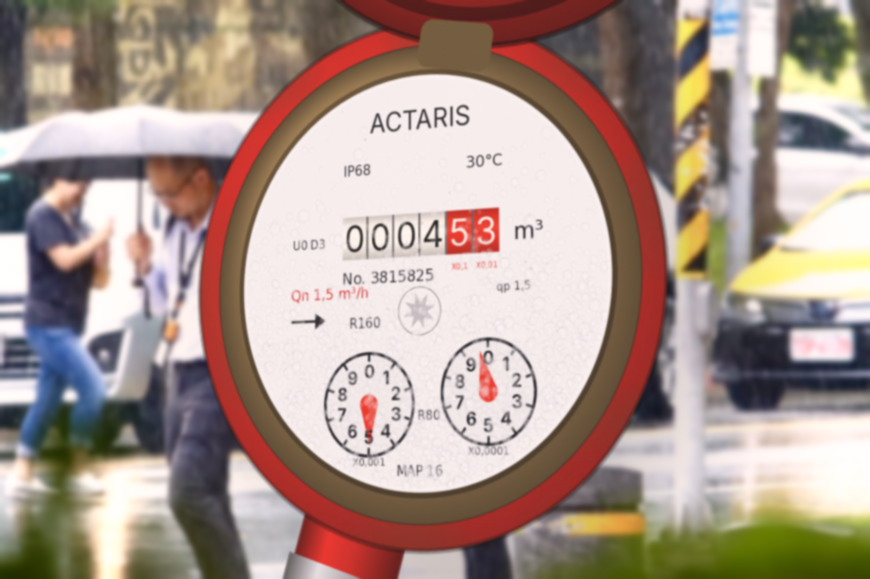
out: 4.5349,m³
